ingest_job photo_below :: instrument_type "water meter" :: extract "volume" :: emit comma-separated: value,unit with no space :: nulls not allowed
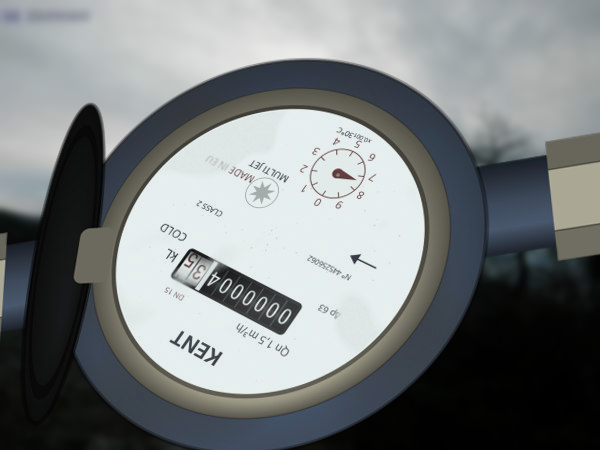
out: 4.347,kL
